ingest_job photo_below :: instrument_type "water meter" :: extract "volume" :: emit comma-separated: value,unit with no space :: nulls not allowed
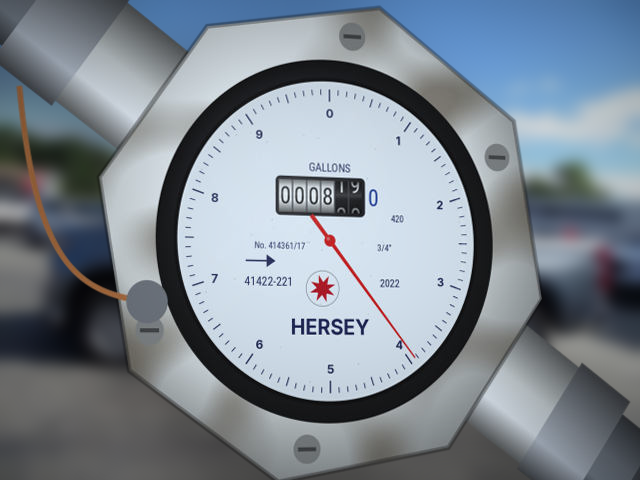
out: 8193.9,gal
